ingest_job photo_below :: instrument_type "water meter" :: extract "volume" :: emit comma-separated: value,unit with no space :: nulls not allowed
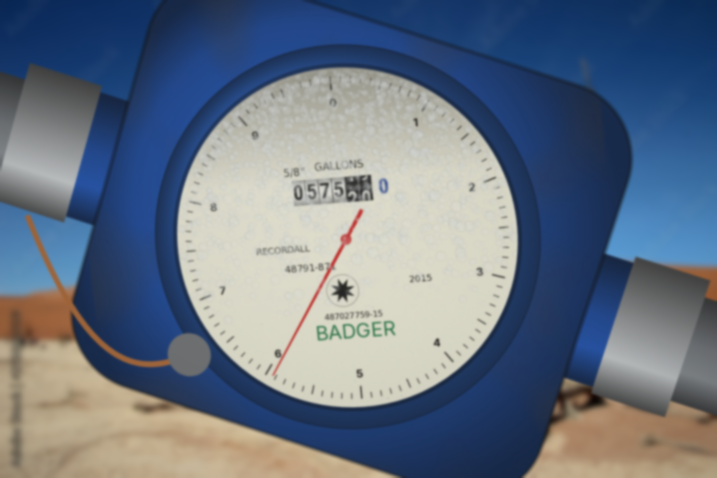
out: 575195.9,gal
